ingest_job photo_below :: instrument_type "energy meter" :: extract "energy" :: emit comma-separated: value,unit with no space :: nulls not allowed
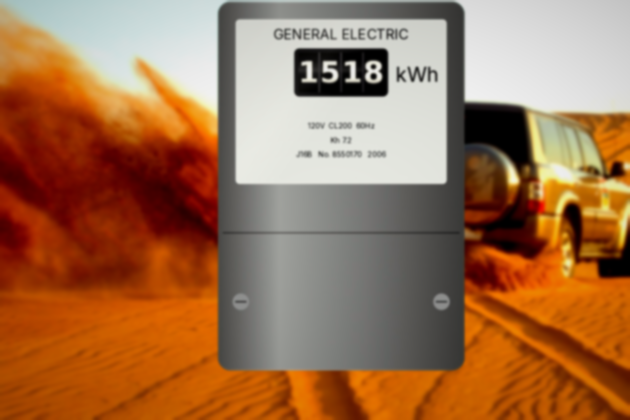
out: 1518,kWh
